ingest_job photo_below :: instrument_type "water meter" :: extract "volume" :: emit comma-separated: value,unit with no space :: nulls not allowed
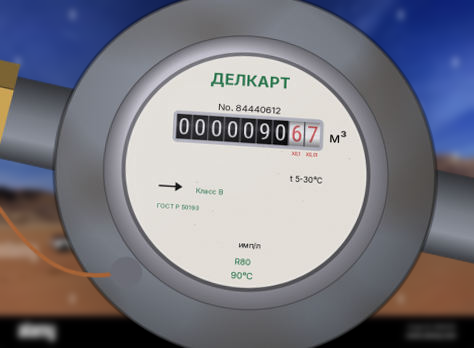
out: 90.67,m³
